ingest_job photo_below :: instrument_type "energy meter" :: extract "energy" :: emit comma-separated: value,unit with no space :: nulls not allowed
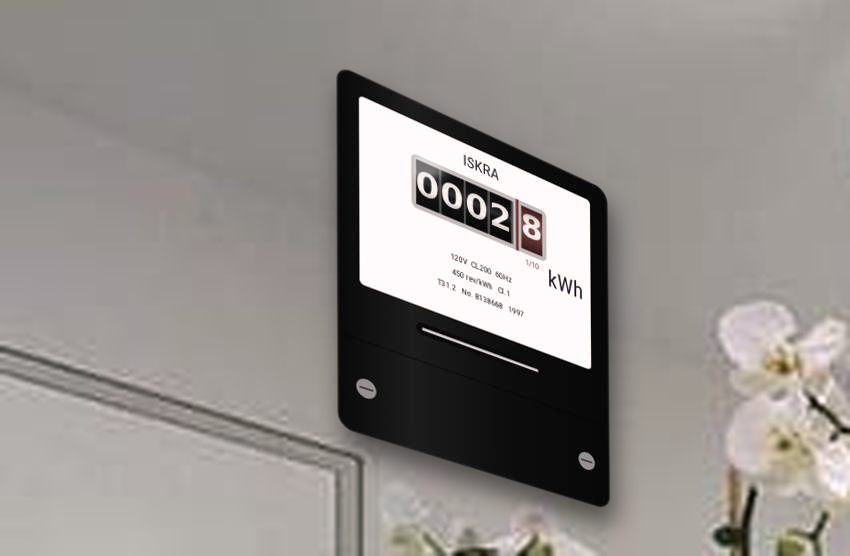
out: 2.8,kWh
